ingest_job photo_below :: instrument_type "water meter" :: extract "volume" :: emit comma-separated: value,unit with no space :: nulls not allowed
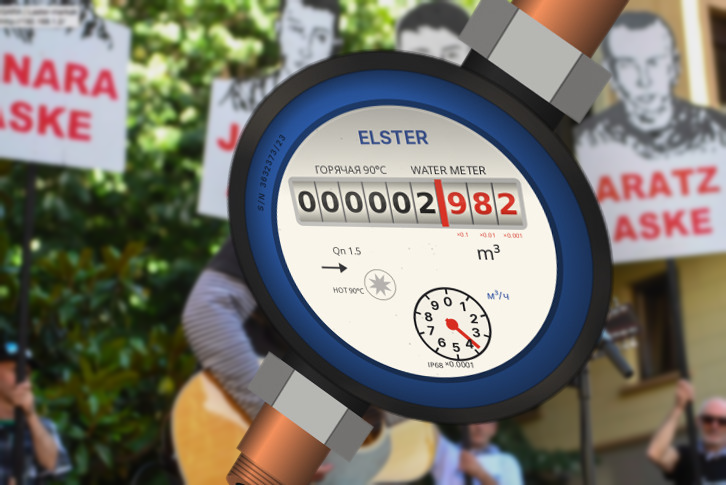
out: 2.9823,m³
